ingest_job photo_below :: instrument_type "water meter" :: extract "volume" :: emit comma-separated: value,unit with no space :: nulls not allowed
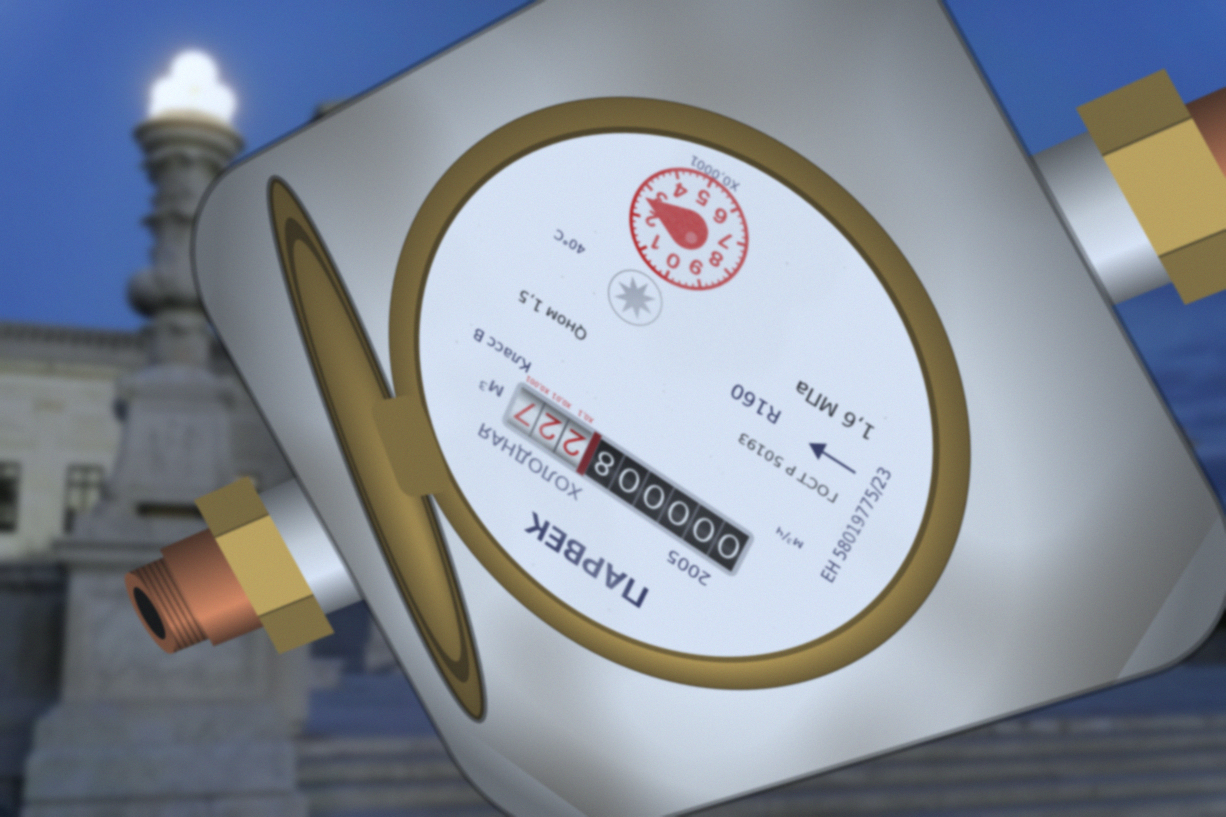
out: 8.2272,m³
